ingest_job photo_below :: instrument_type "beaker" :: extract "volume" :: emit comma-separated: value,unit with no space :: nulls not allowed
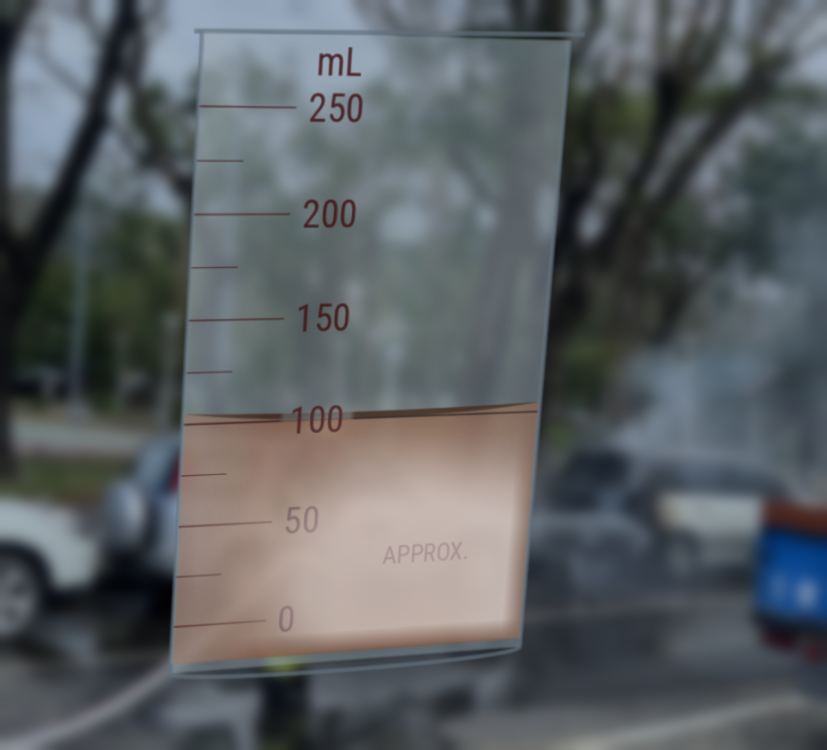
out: 100,mL
